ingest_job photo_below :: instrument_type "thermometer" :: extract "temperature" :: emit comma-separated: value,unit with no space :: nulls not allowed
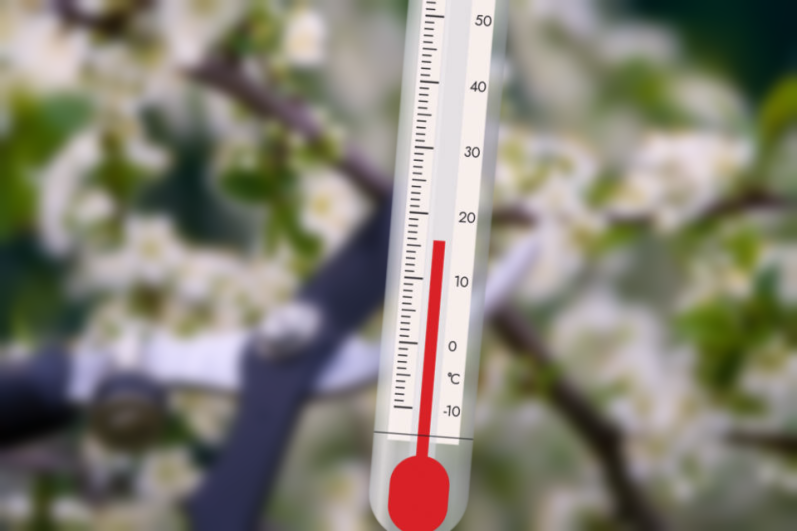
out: 16,°C
